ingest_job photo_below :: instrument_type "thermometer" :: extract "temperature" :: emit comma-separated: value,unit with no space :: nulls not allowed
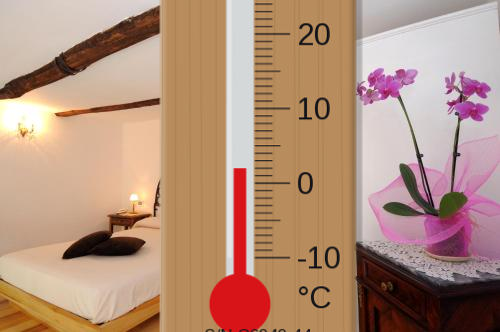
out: 2,°C
